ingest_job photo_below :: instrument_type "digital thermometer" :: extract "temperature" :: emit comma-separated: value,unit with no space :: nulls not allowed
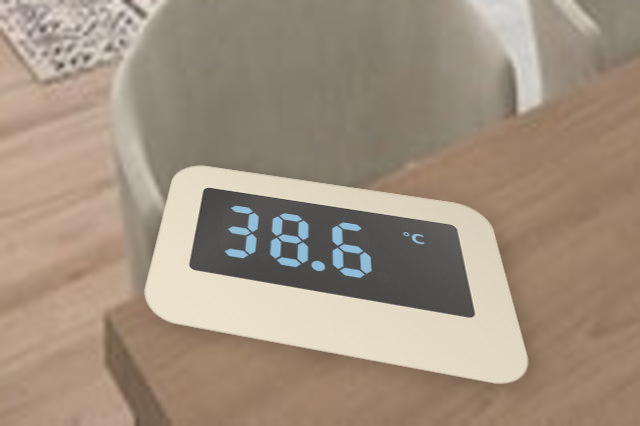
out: 38.6,°C
